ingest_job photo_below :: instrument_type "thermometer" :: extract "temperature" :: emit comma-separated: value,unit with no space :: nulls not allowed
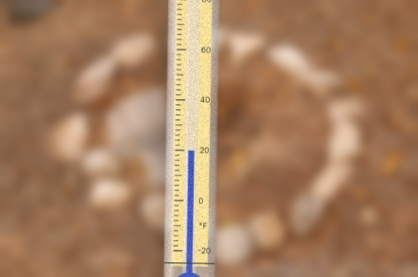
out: 20,°F
